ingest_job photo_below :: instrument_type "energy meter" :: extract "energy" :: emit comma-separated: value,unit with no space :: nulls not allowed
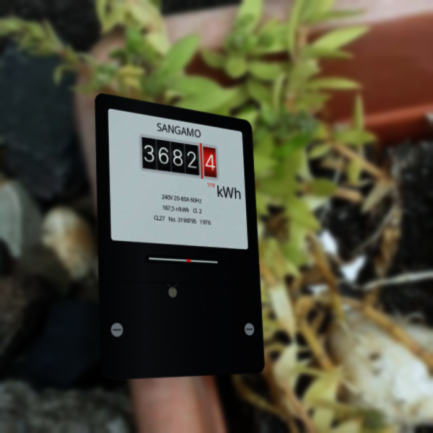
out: 3682.4,kWh
